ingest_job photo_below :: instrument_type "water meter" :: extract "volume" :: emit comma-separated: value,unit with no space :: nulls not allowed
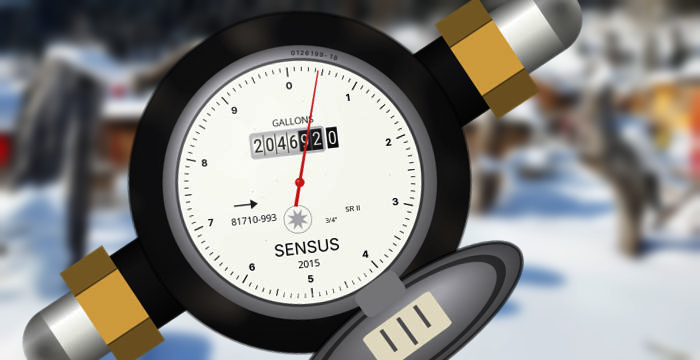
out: 2046920.4,gal
